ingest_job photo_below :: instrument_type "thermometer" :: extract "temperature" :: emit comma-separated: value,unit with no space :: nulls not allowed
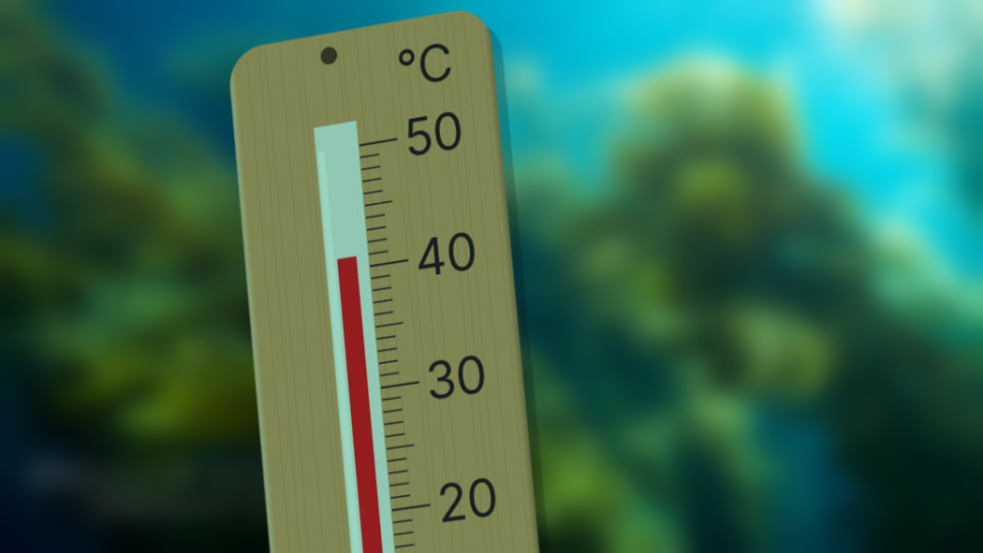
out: 41,°C
